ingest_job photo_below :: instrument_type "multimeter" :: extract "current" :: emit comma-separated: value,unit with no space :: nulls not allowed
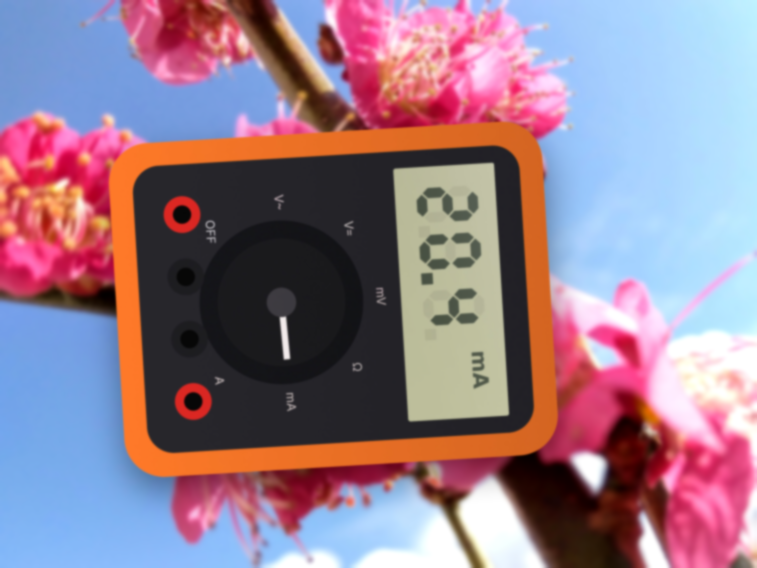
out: 20.4,mA
